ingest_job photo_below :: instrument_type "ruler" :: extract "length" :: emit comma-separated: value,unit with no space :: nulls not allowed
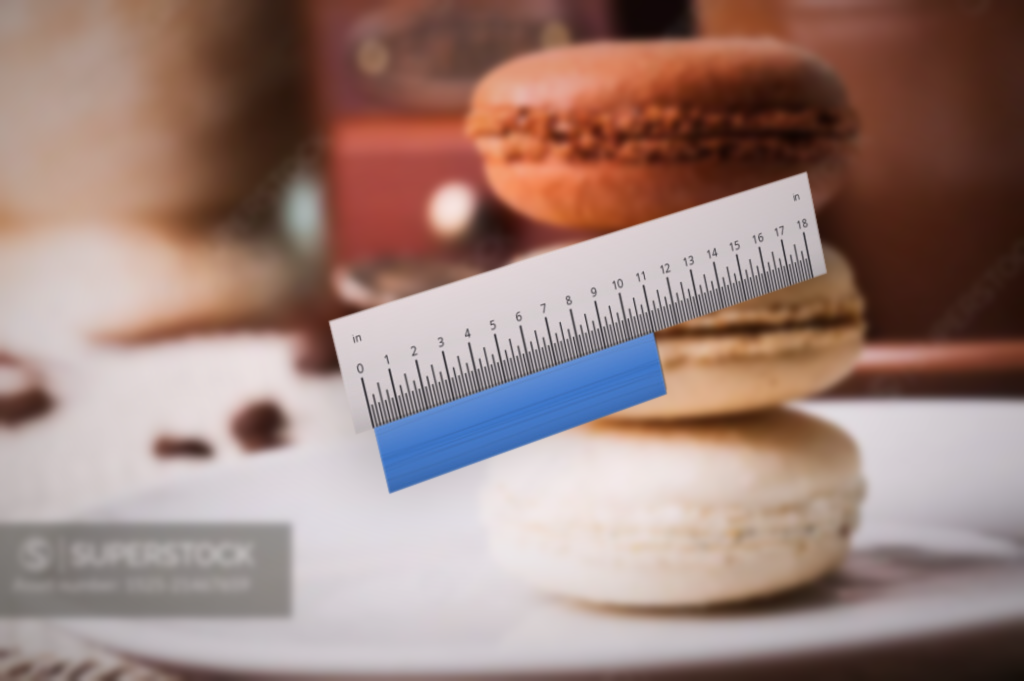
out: 11,in
